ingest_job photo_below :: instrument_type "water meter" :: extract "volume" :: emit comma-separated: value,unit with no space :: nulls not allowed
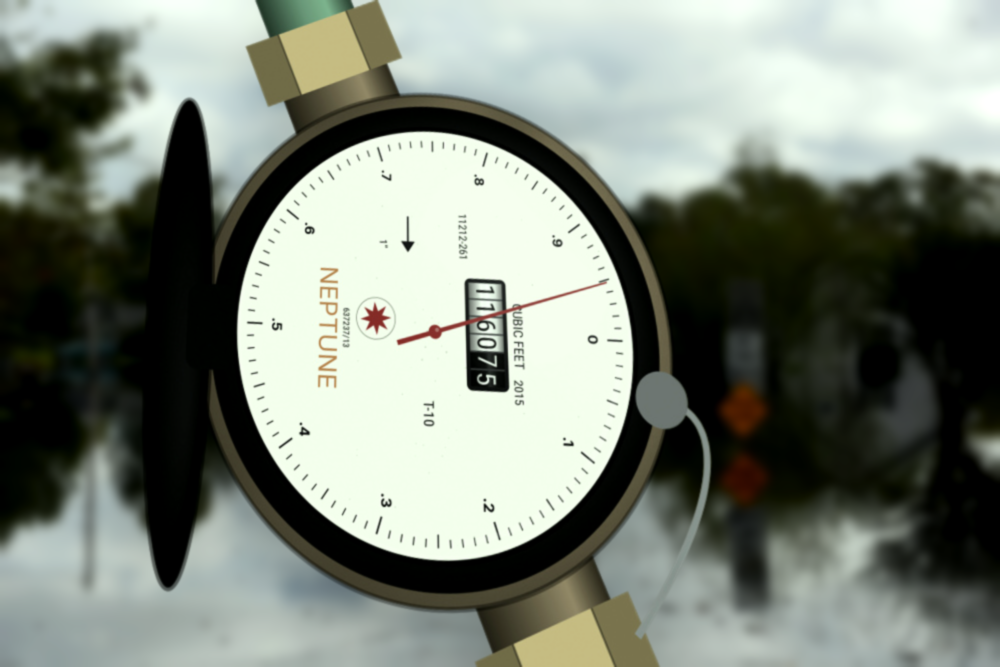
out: 116074.95,ft³
